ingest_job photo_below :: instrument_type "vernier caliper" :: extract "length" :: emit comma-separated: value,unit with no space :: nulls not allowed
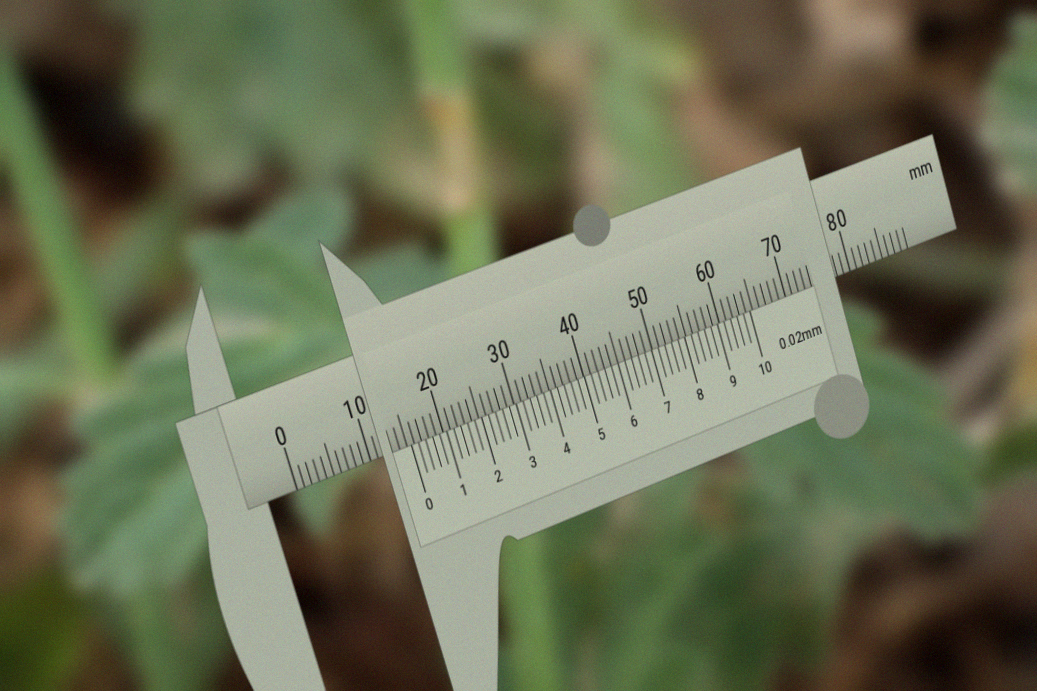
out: 15.6,mm
